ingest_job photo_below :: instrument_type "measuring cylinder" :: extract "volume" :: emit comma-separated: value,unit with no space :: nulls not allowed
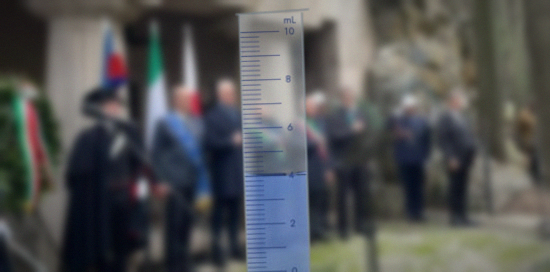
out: 4,mL
